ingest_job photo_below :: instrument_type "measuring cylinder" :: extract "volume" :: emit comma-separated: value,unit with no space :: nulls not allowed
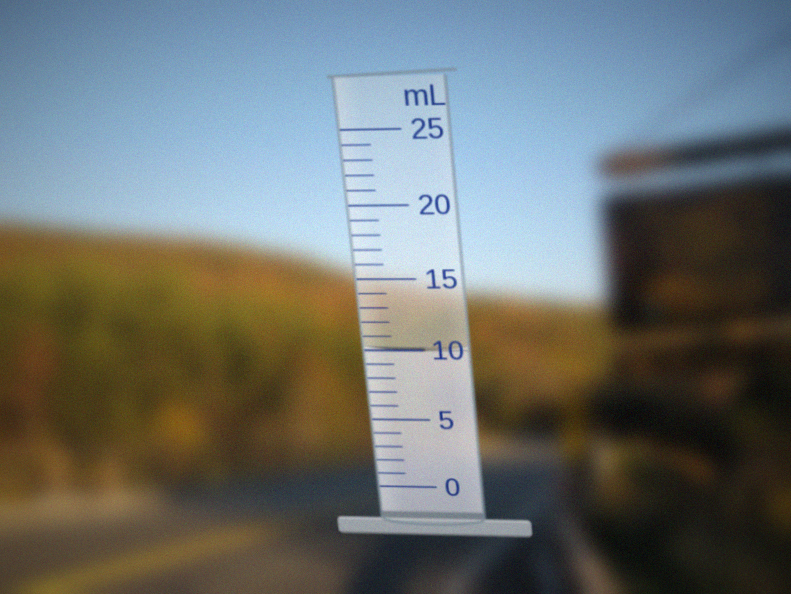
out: 10,mL
